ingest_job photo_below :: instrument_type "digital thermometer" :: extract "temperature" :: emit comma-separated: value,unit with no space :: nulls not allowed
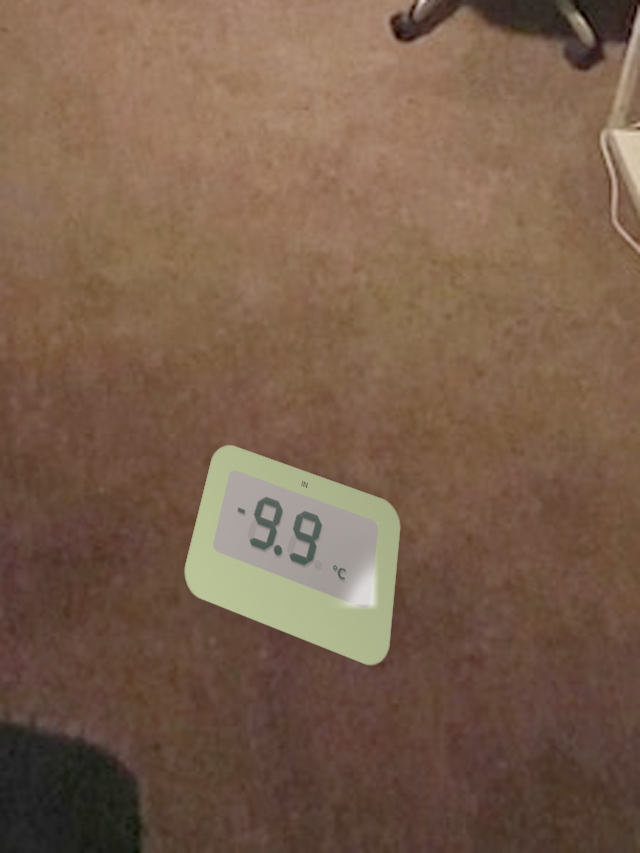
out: -9.9,°C
